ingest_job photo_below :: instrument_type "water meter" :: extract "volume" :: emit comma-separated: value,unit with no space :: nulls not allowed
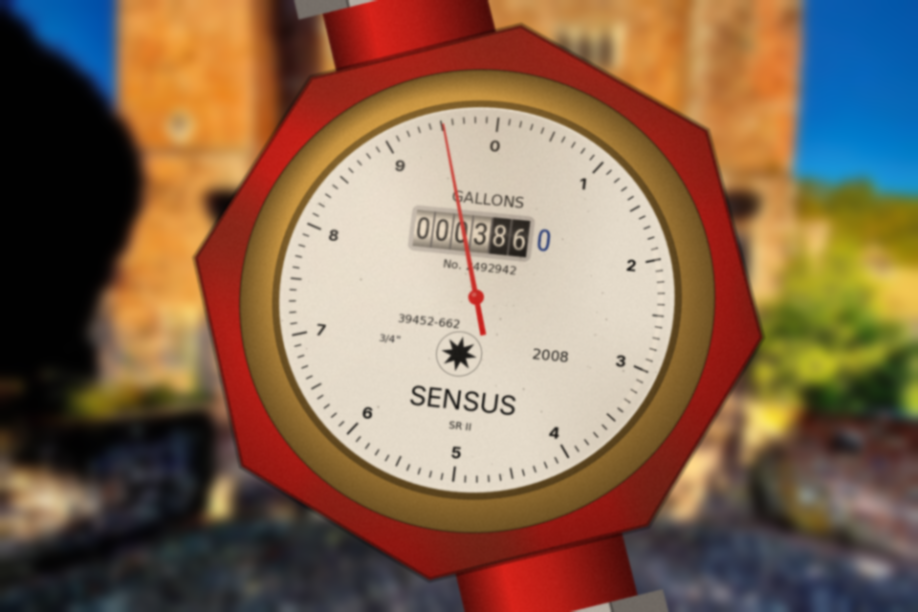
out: 3859.5,gal
